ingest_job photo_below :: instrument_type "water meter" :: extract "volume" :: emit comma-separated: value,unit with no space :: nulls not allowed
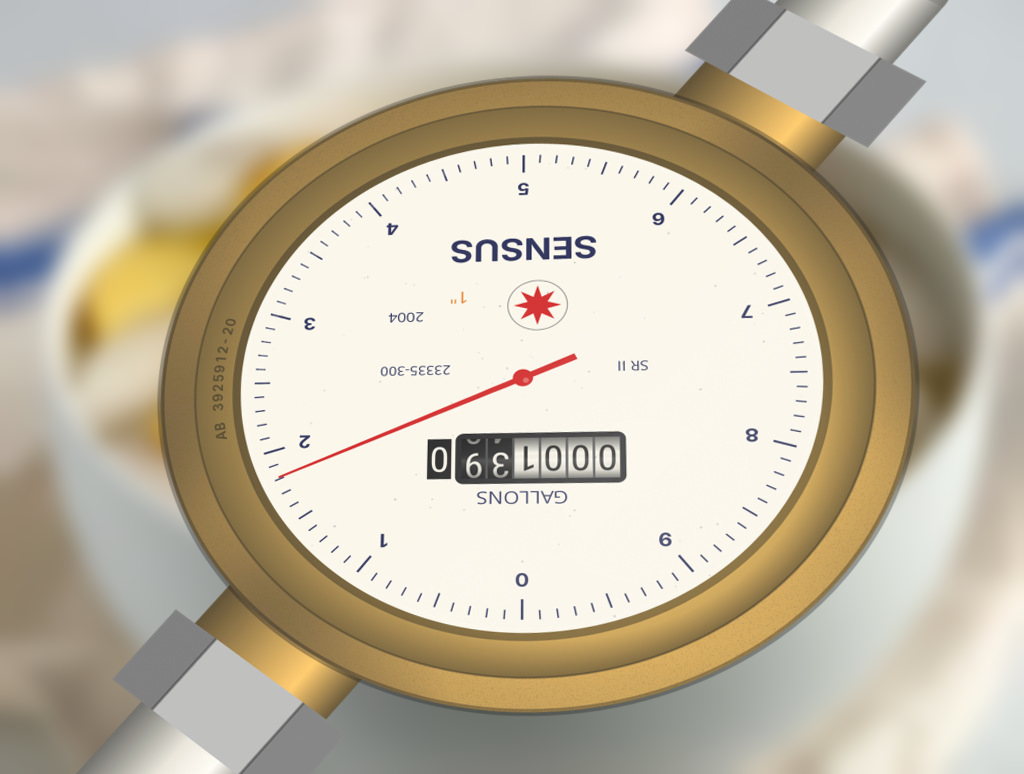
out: 1391.8,gal
